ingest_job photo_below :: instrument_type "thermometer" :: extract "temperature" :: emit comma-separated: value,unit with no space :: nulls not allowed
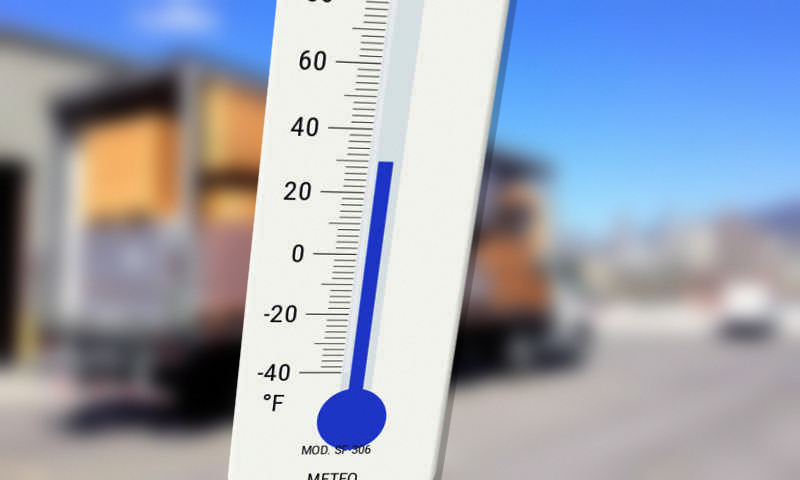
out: 30,°F
